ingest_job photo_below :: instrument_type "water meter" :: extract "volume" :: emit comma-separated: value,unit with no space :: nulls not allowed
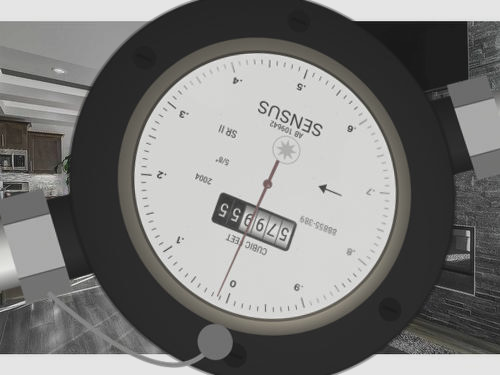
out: 579955.01,ft³
